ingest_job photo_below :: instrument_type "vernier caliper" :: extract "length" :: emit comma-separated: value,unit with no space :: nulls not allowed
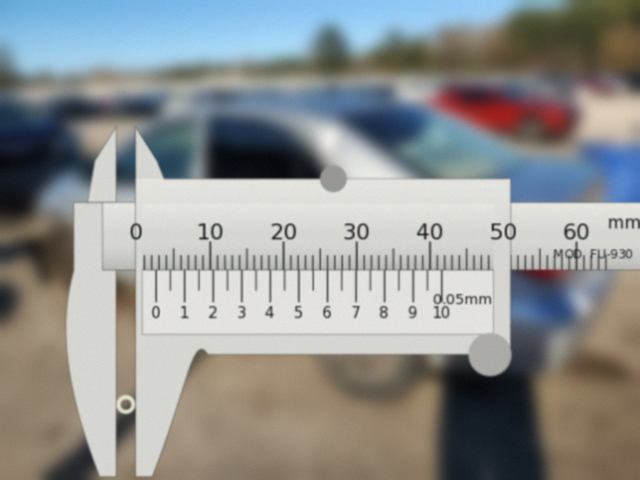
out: 2.6,mm
